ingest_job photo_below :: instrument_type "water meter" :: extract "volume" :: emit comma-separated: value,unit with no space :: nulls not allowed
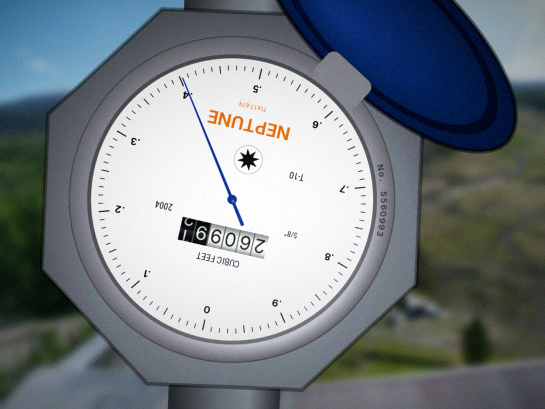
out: 260991.40,ft³
